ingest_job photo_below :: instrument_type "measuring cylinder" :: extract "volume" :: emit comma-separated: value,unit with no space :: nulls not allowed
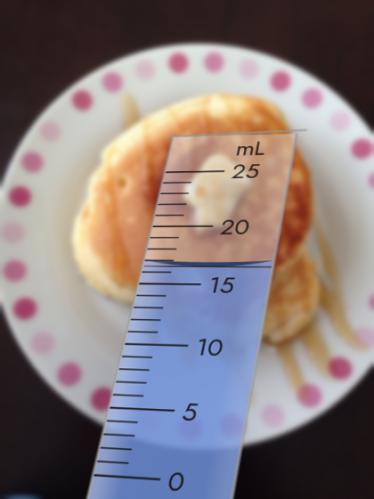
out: 16.5,mL
